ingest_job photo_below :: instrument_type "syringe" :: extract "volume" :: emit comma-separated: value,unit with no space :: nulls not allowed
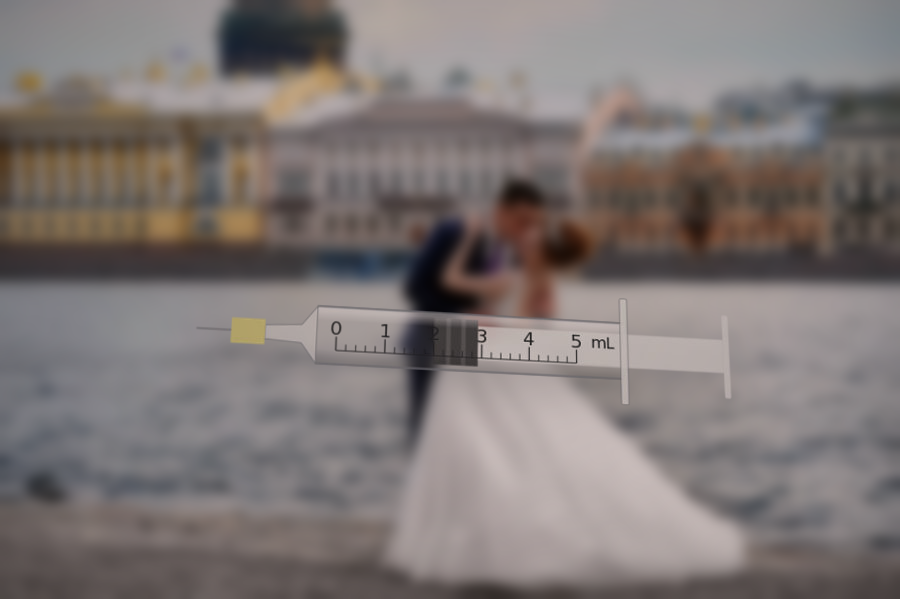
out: 2,mL
